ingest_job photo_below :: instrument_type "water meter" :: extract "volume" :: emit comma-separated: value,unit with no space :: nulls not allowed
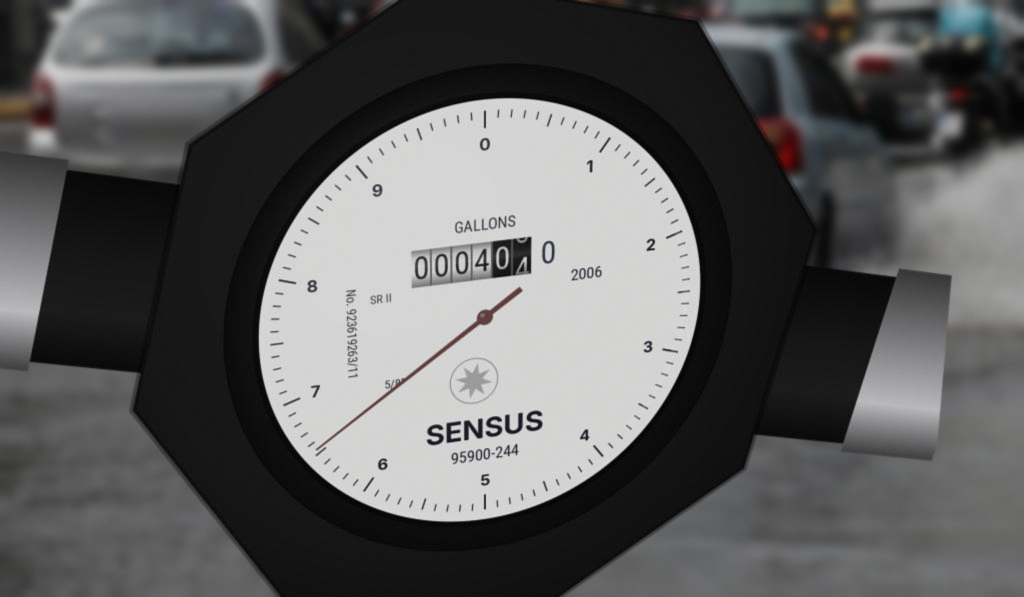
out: 4036.5,gal
